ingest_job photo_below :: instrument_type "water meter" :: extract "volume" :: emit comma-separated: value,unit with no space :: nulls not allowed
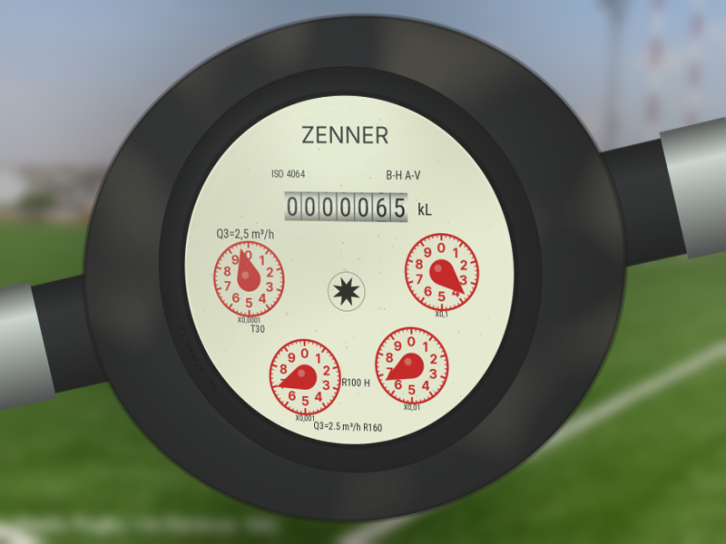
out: 65.3669,kL
